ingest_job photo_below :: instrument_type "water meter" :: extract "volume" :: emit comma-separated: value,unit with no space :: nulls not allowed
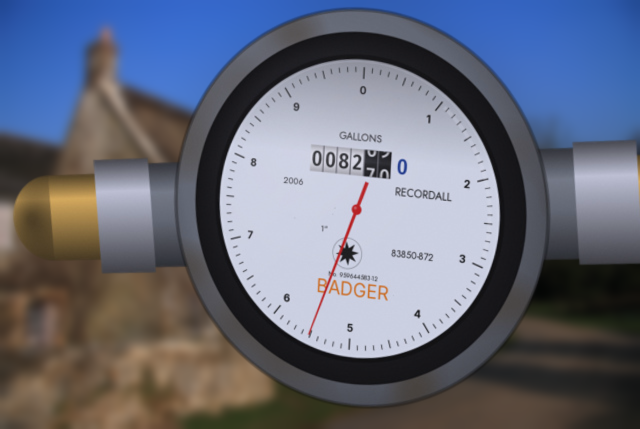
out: 82695.5,gal
